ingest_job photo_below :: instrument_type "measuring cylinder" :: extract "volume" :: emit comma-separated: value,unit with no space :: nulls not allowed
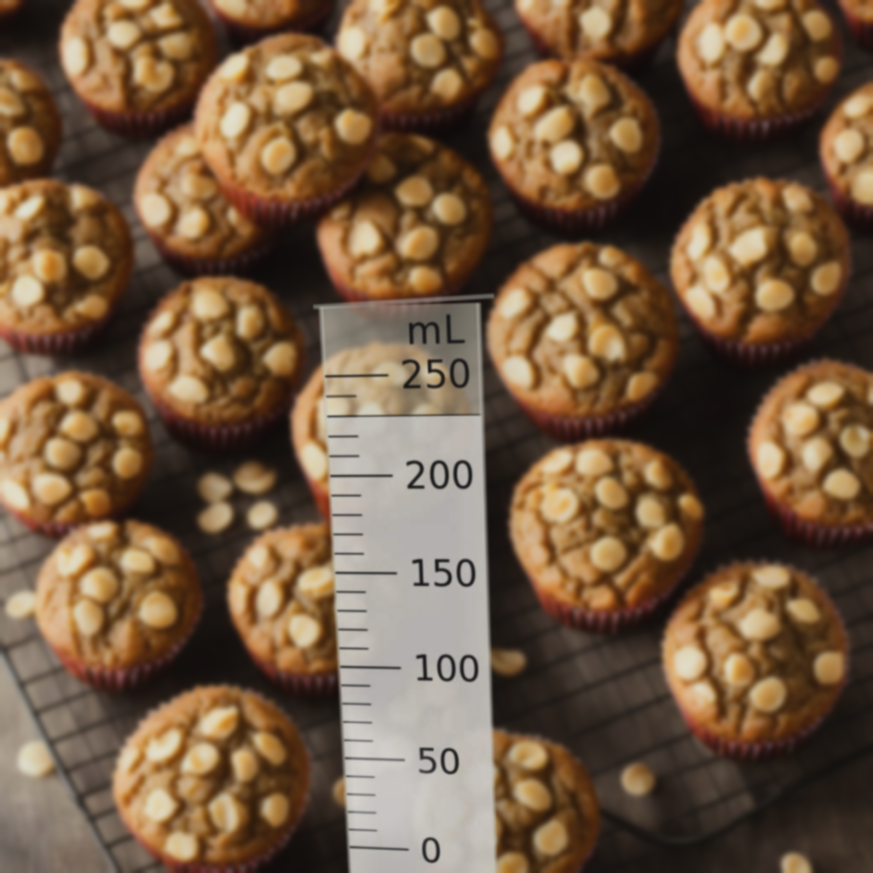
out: 230,mL
